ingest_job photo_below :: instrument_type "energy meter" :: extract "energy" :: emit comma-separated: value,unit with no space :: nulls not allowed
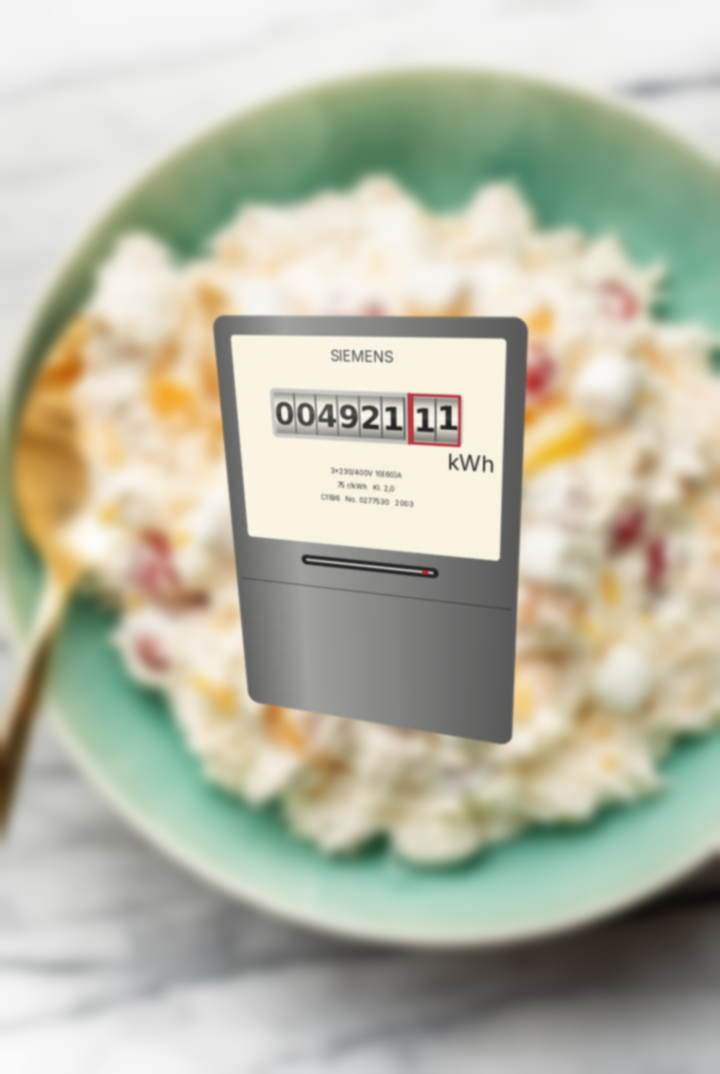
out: 4921.11,kWh
